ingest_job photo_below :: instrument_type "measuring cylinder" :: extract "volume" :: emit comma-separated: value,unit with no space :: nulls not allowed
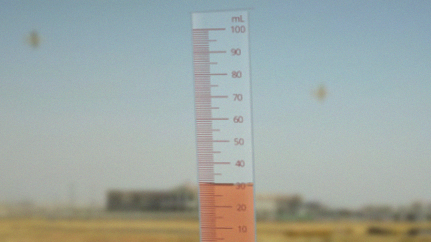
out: 30,mL
